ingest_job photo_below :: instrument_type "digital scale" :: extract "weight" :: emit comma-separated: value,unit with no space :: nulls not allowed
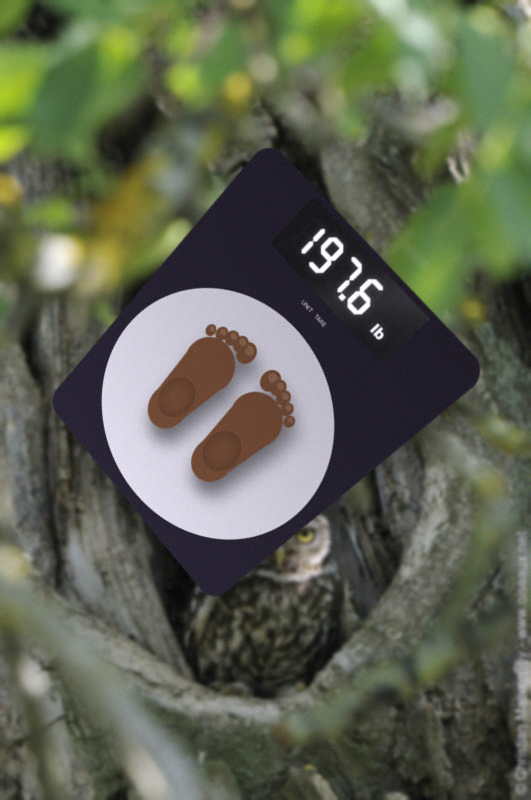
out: 197.6,lb
